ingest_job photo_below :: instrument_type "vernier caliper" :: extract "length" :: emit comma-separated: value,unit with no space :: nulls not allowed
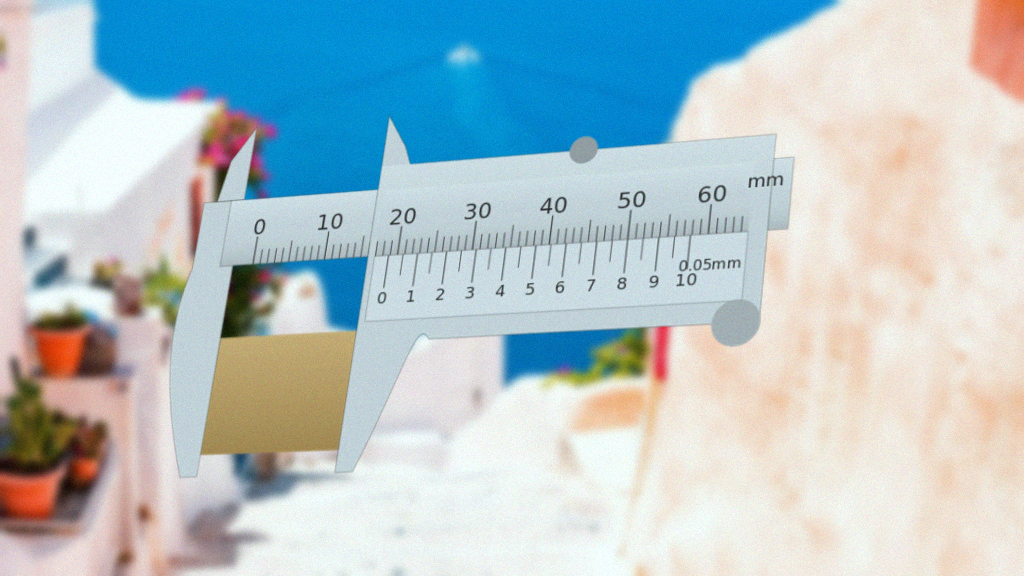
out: 18.8,mm
